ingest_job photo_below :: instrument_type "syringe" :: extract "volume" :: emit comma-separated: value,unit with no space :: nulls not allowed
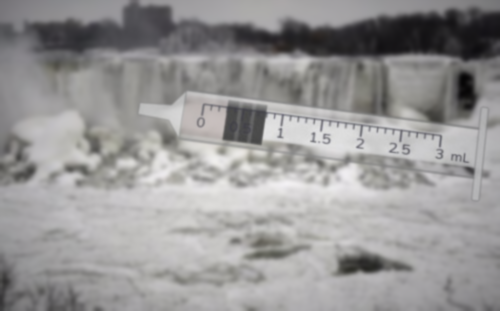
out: 0.3,mL
